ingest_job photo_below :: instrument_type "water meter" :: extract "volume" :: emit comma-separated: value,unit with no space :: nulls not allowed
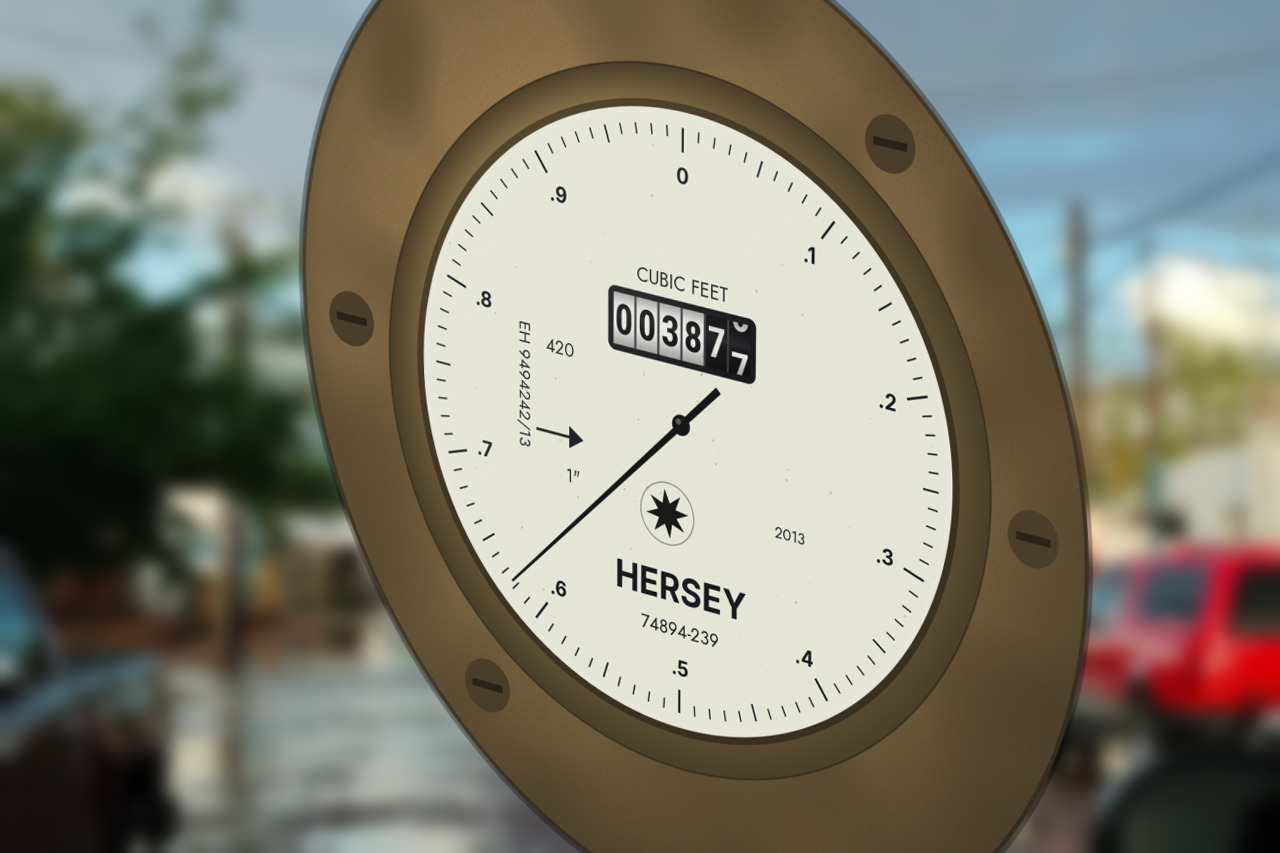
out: 3876.62,ft³
